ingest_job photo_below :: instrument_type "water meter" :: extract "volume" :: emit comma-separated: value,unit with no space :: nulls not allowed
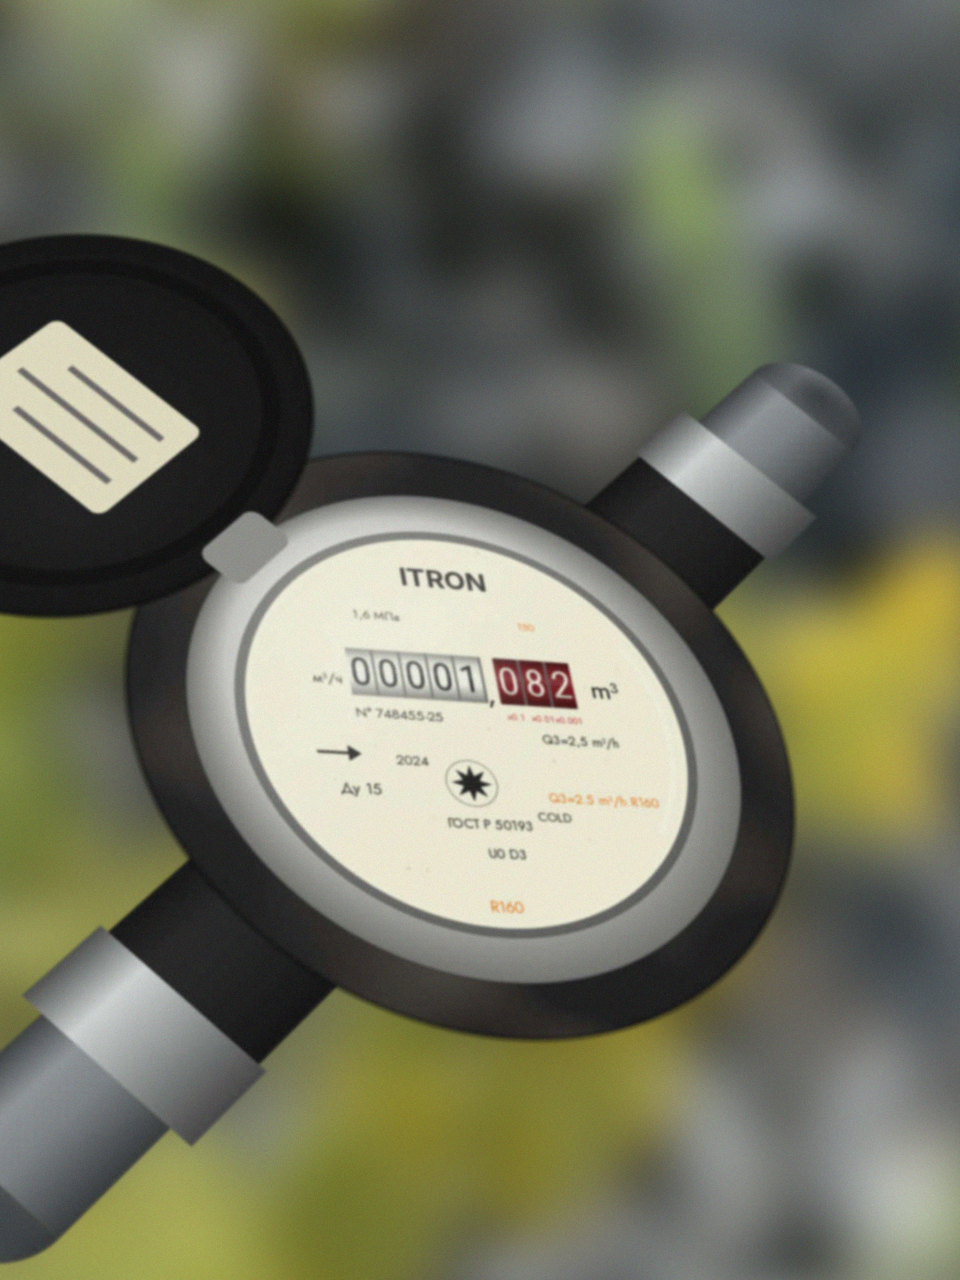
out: 1.082,m³
